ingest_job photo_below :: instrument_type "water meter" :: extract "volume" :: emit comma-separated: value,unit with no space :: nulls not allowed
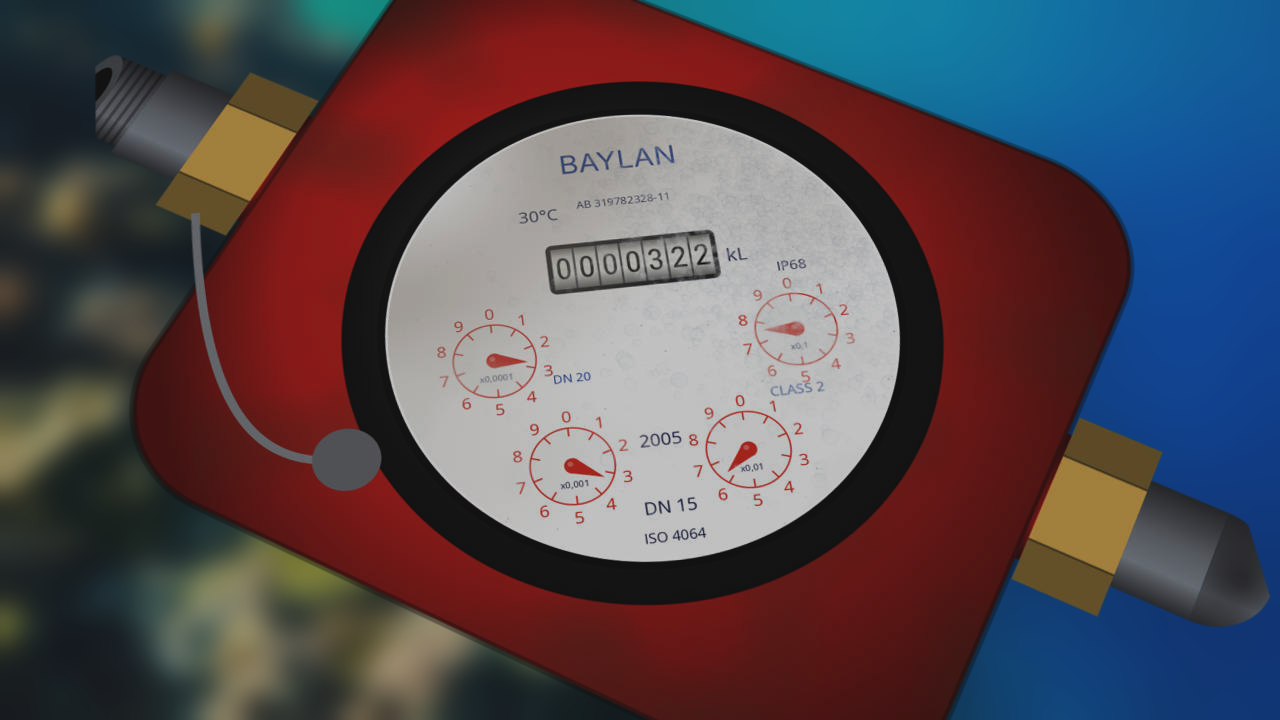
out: 322.7632,kL
